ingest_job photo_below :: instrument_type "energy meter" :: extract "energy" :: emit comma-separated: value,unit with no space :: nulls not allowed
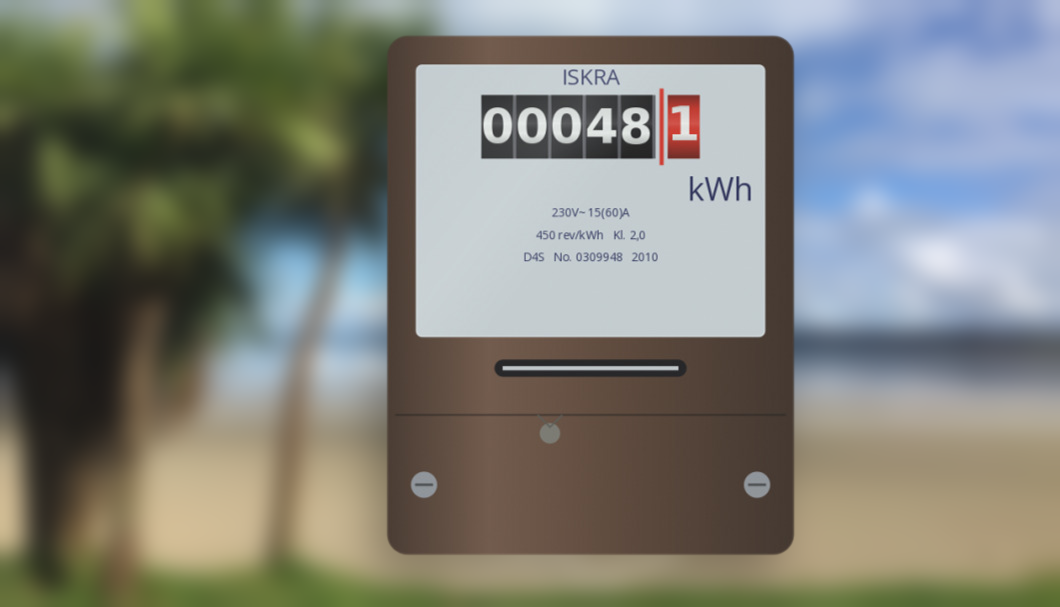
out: 48.1,kWh
